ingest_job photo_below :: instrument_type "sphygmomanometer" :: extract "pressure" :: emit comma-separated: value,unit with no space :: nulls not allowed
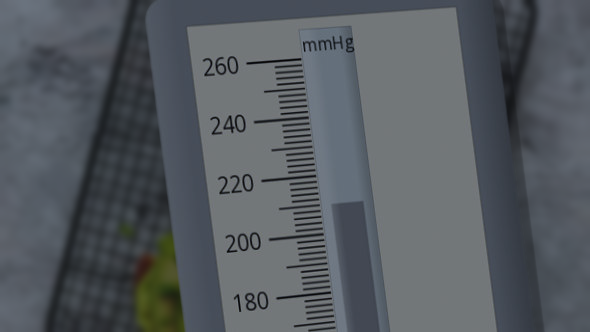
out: 210,mmHg
